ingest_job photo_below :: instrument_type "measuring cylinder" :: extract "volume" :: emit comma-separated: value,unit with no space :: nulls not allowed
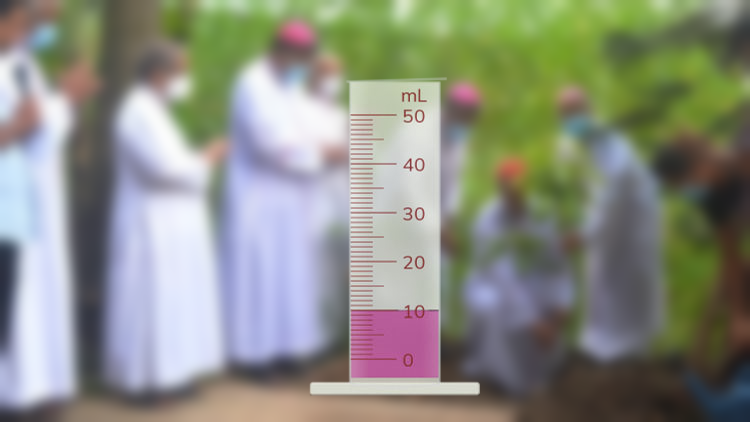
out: 10,mL
